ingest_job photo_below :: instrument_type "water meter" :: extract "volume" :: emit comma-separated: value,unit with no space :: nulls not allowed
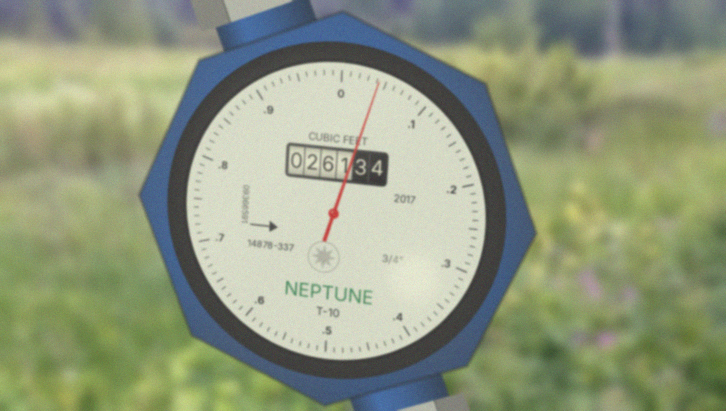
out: 26134.04,ft³
